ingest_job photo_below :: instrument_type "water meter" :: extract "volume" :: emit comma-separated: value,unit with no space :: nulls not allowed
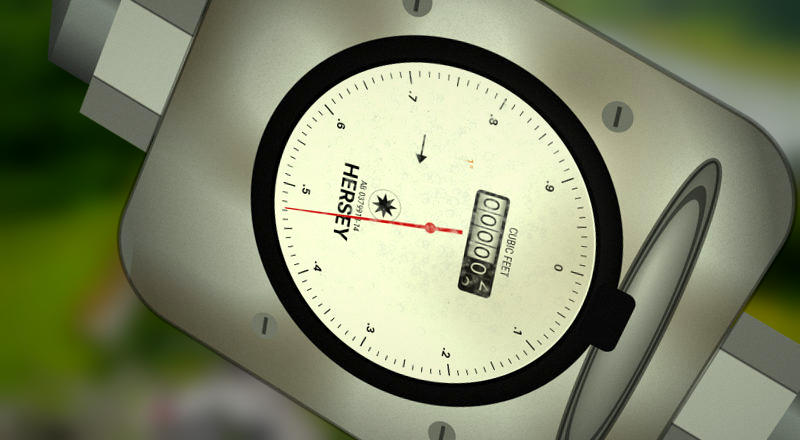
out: 2.47,ft³
